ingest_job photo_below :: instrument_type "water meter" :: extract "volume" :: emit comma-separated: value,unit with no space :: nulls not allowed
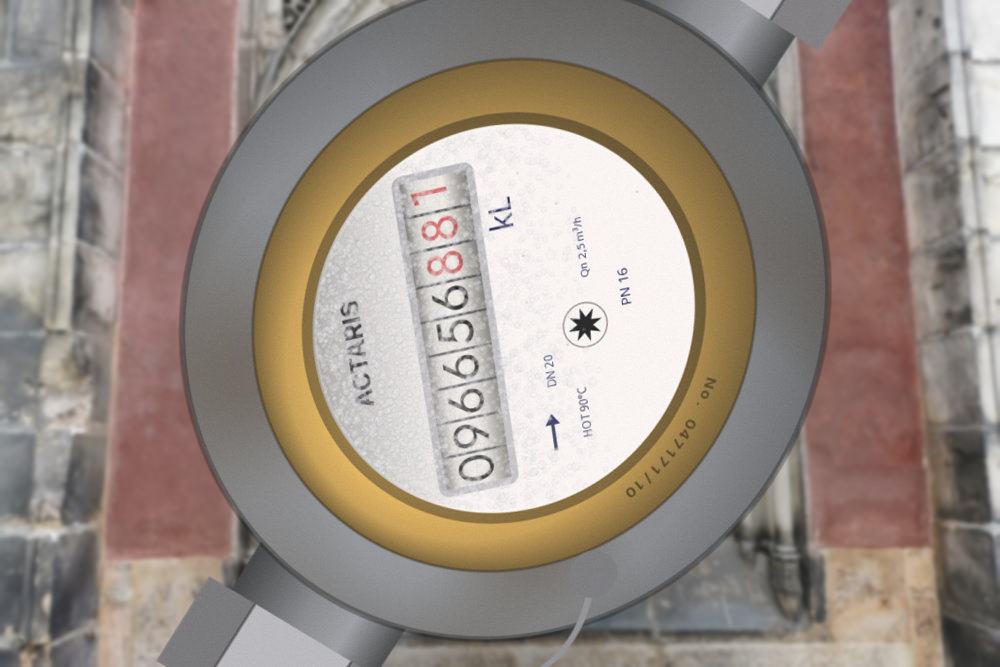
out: 96656.881,kL
